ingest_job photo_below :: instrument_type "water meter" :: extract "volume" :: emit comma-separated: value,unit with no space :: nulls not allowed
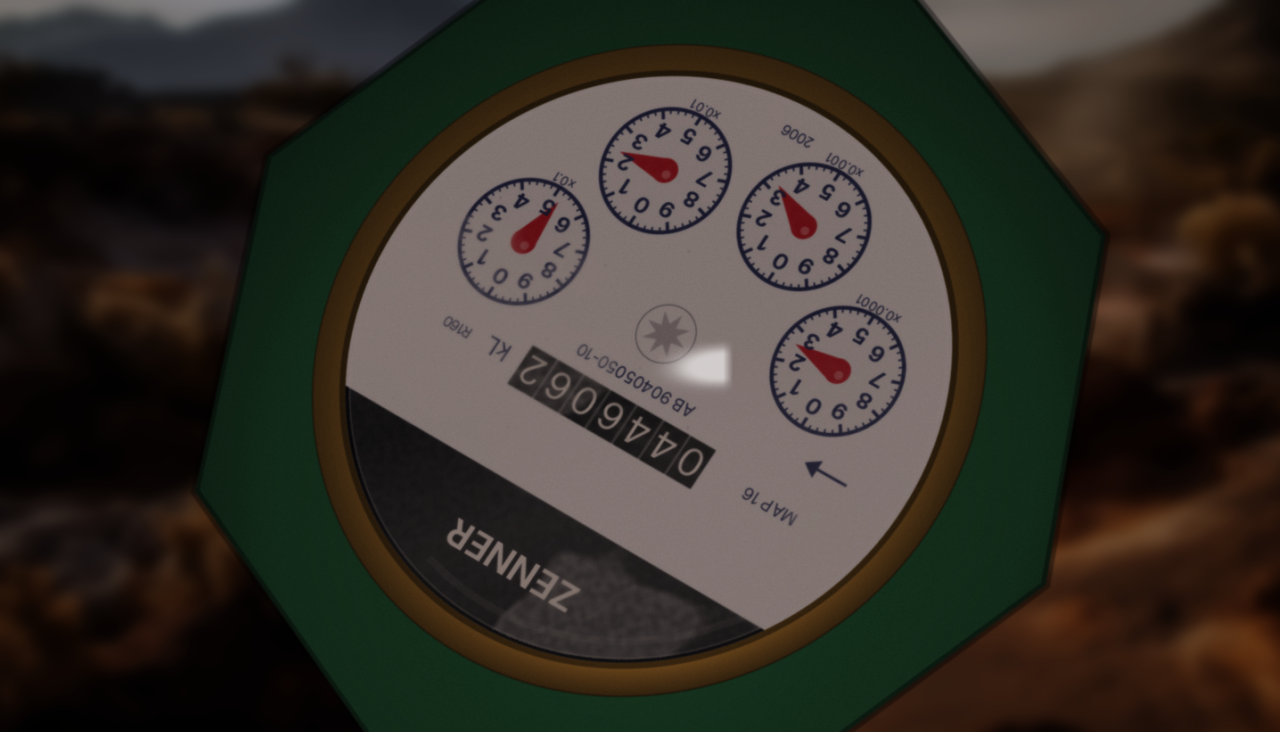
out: 446062.5232,kL
